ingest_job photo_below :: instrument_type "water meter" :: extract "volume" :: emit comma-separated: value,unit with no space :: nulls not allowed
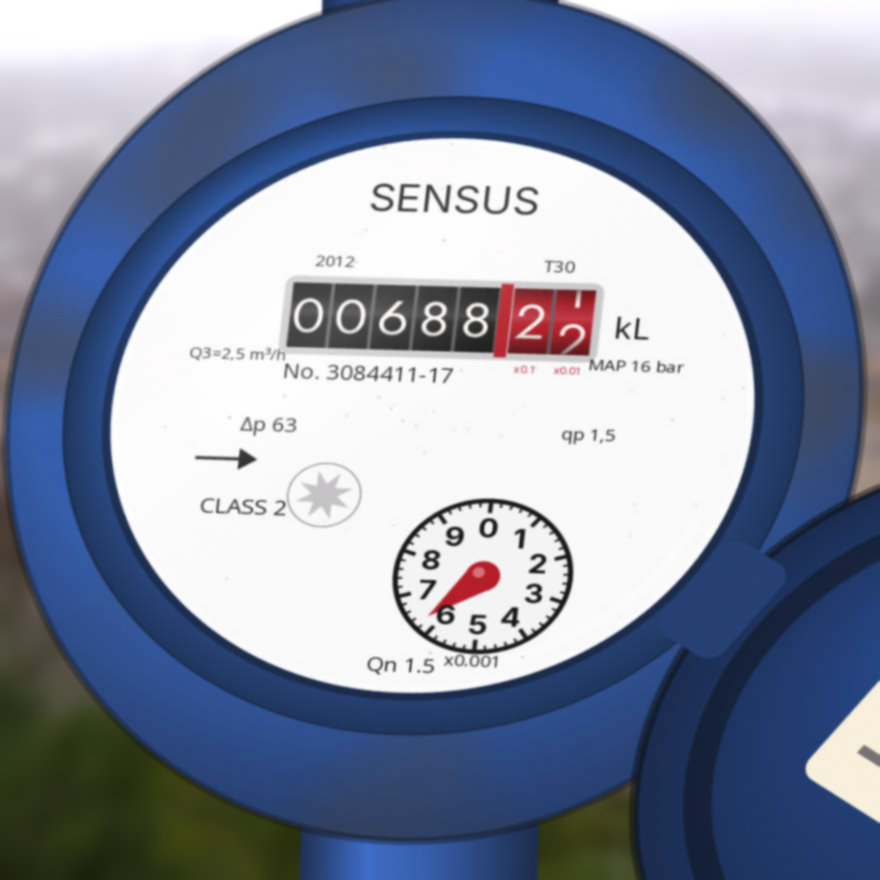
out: 688.216,kL
